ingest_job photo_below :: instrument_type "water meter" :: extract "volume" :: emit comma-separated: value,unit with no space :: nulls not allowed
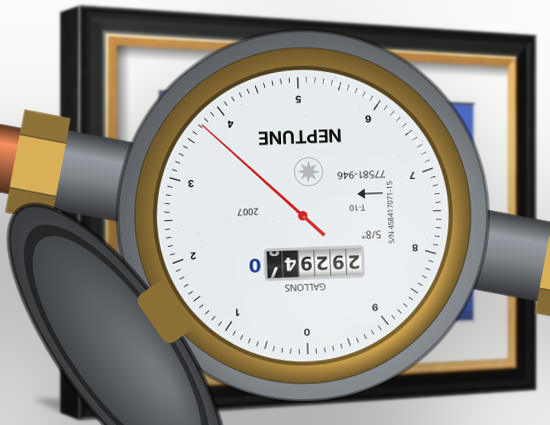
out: 2929473.7,gal
